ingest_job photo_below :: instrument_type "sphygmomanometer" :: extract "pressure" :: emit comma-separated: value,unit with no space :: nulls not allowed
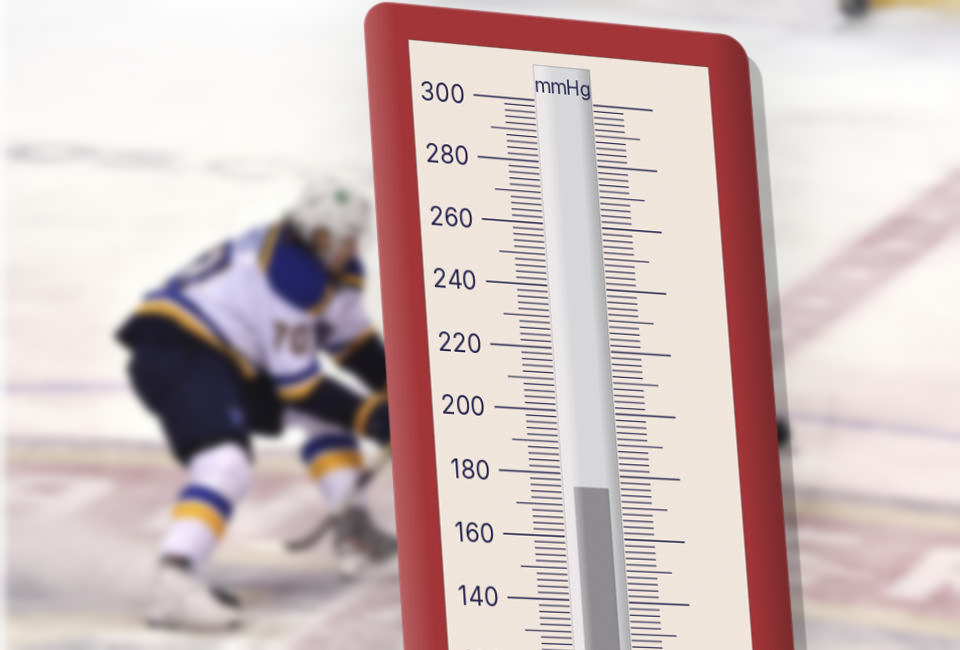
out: 176,mmHg
